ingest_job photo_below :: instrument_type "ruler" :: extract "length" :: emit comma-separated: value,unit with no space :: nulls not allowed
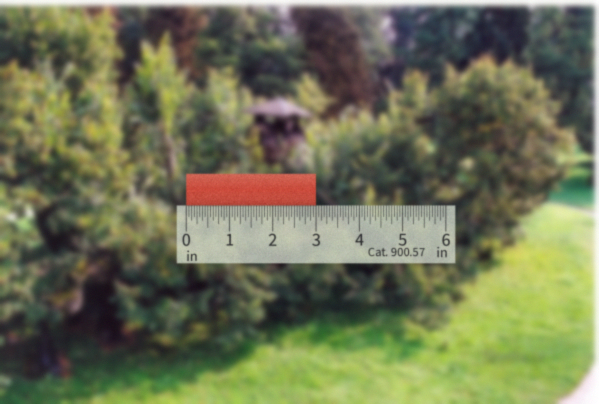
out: 3,in
